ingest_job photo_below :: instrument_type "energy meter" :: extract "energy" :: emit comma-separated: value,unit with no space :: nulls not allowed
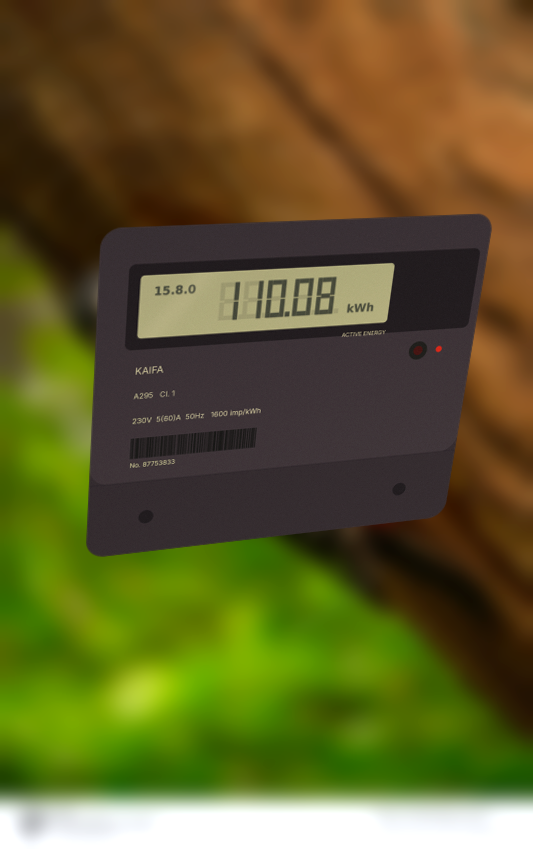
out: 110.08,kWh
